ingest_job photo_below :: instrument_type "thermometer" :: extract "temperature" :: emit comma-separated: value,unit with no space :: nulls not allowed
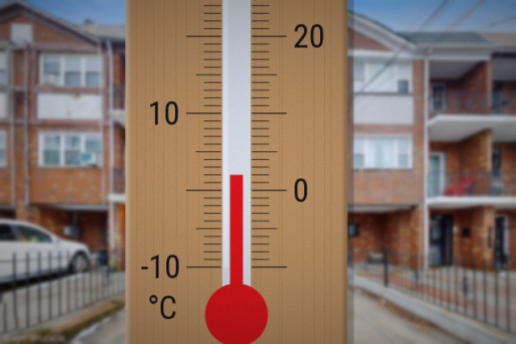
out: 2,°C
